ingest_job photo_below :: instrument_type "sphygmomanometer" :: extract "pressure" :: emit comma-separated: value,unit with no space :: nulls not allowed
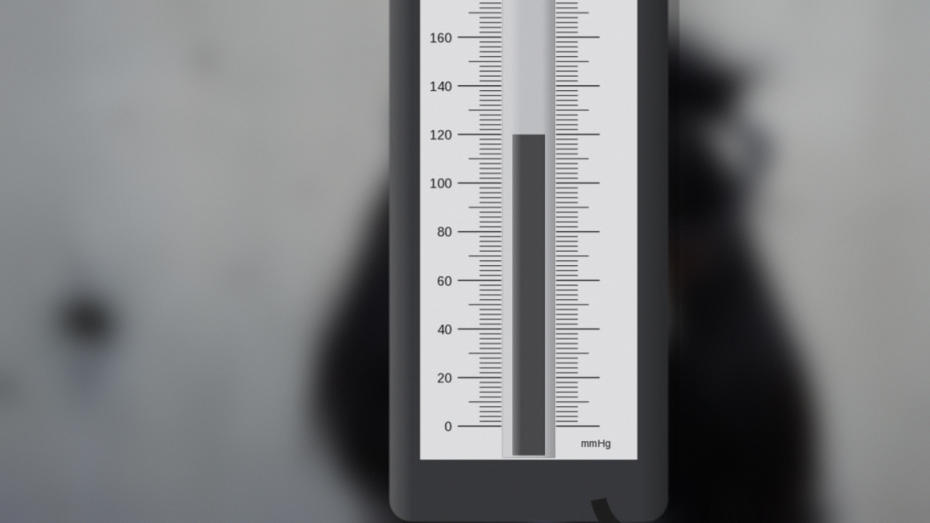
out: 120,mmHg
